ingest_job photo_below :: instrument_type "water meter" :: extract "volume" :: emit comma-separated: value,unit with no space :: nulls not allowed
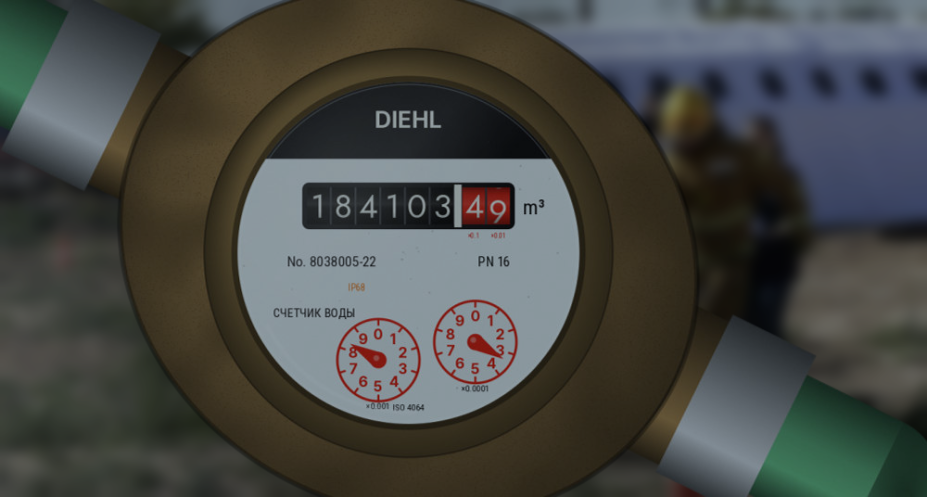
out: 184103.4883,m³
